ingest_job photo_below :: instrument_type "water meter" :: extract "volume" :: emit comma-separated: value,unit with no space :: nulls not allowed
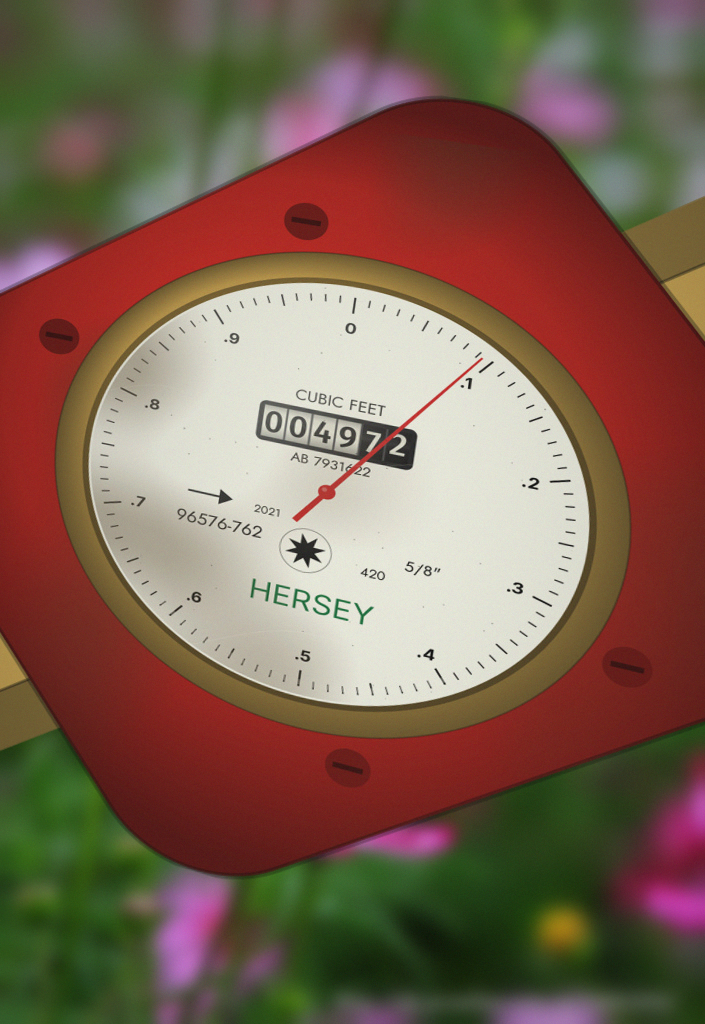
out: 4972.09,ft³
